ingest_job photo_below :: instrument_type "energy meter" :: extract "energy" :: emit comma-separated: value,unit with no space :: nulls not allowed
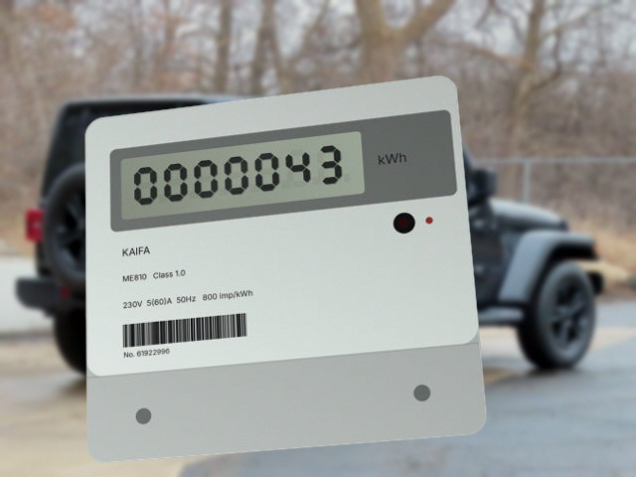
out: 43,kWh
